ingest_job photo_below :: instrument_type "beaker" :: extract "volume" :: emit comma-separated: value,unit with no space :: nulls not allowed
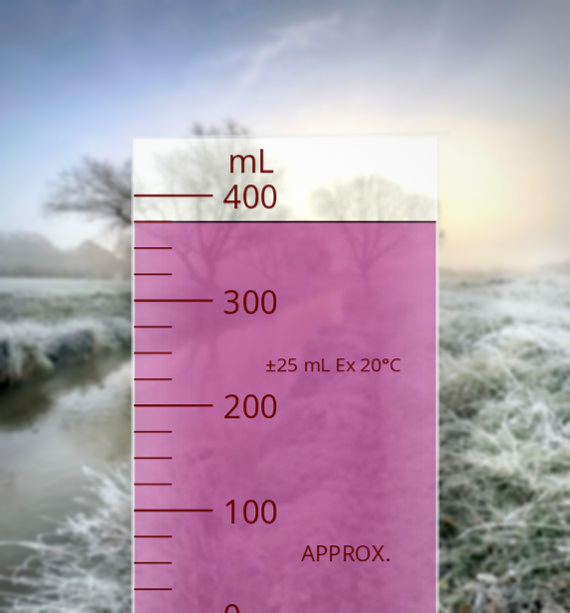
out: 375,mL
